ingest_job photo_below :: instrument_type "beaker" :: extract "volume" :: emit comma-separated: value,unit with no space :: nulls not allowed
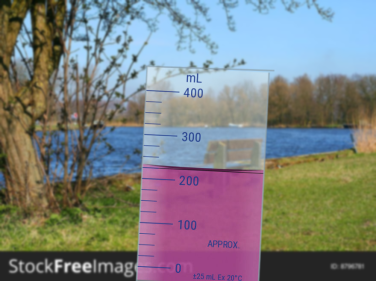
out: 225,mL
